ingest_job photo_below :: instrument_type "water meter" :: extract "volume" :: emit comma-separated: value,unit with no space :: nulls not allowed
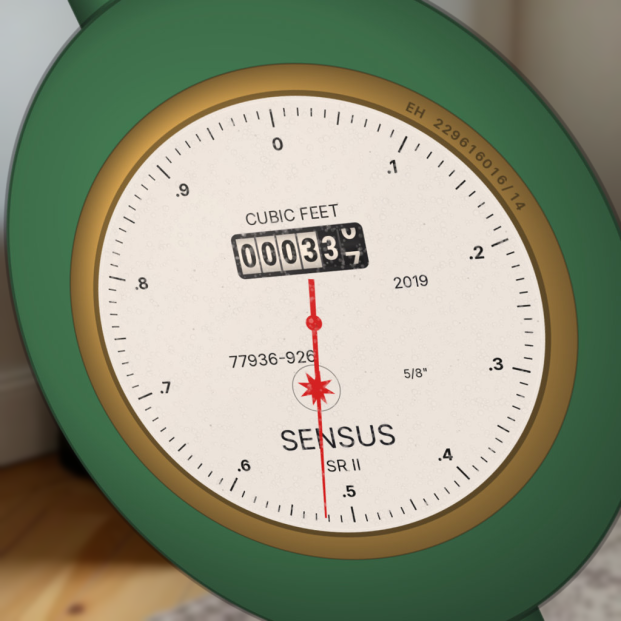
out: 336.52,ft³
